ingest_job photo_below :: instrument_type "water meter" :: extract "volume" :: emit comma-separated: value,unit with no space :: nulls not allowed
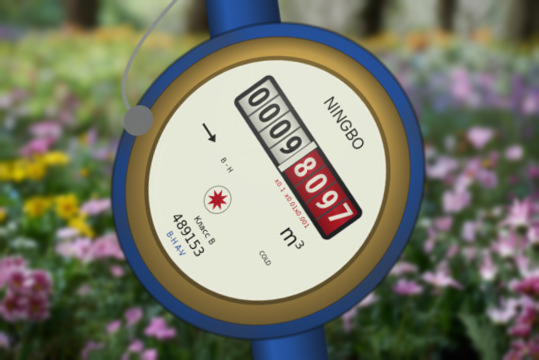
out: 9.8097,m³
